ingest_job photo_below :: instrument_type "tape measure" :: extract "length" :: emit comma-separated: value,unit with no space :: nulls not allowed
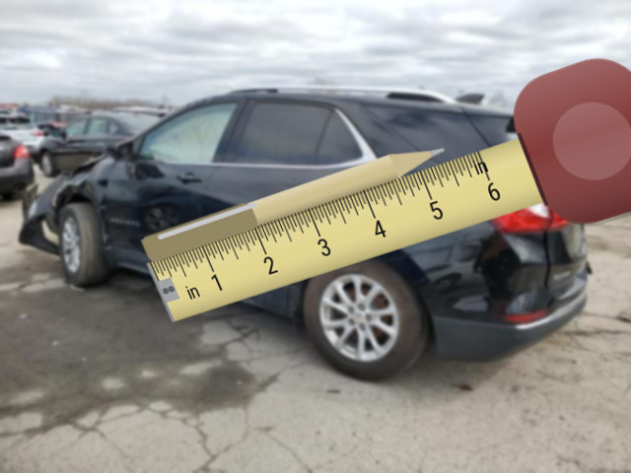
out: 5.5,in
